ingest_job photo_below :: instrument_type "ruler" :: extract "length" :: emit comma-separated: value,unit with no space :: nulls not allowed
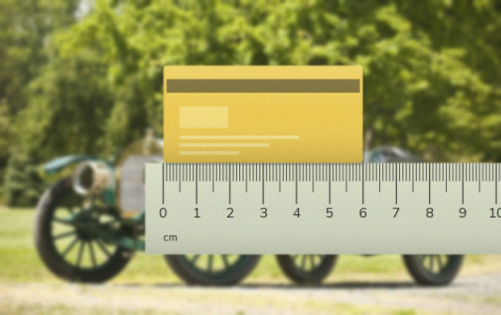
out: 6,cm
